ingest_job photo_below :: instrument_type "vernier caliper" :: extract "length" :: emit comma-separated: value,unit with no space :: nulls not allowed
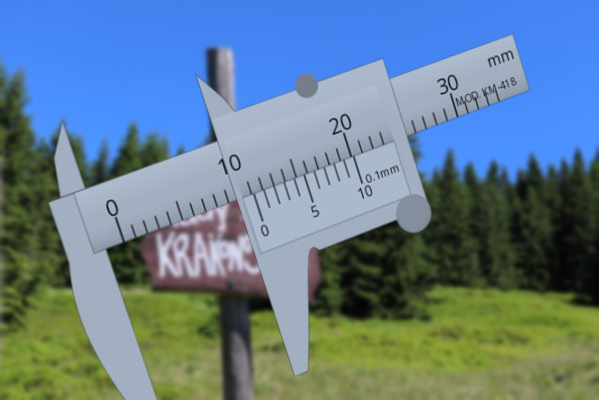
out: 11.2,mm
